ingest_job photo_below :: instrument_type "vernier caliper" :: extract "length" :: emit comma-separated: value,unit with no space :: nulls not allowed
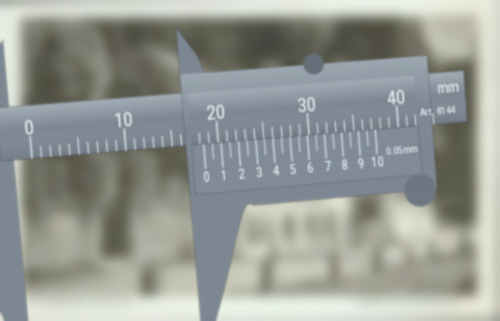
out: 18.4,mm
